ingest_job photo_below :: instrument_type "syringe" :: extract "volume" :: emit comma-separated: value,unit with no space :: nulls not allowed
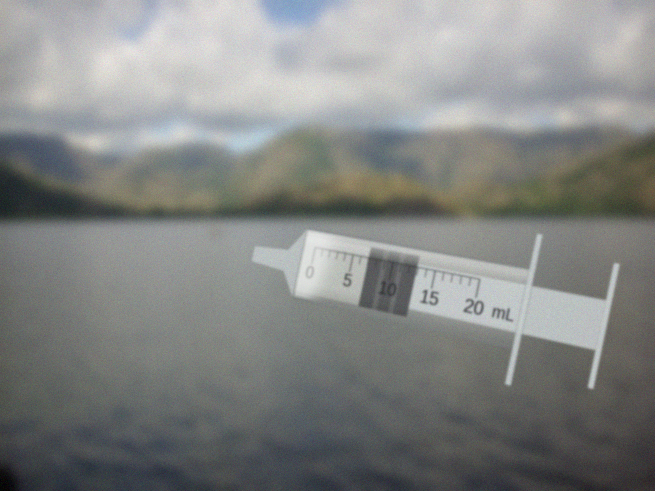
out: 7,mL
